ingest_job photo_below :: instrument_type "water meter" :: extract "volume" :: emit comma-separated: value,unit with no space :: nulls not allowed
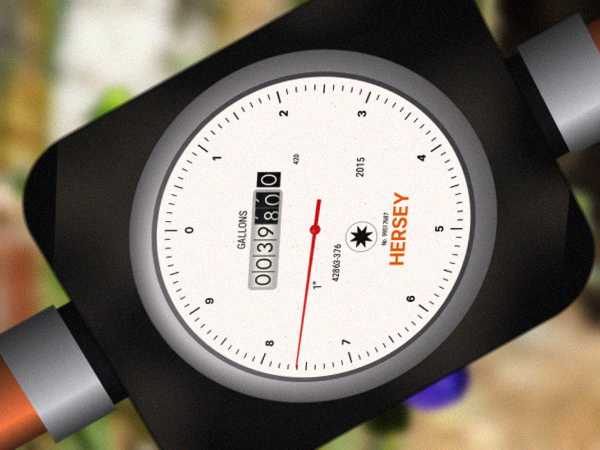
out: 39797.6,gal
